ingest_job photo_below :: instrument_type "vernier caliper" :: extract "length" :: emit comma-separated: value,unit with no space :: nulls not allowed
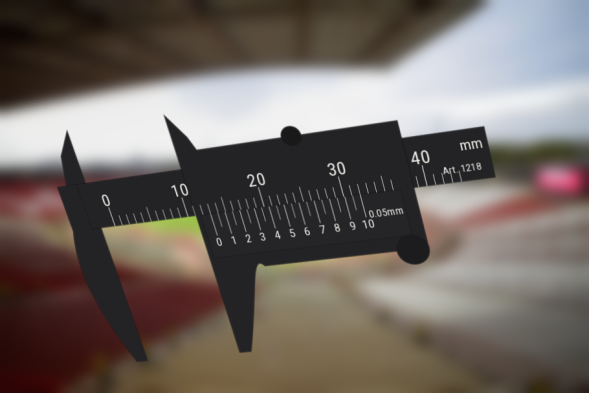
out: 13.0,mm
